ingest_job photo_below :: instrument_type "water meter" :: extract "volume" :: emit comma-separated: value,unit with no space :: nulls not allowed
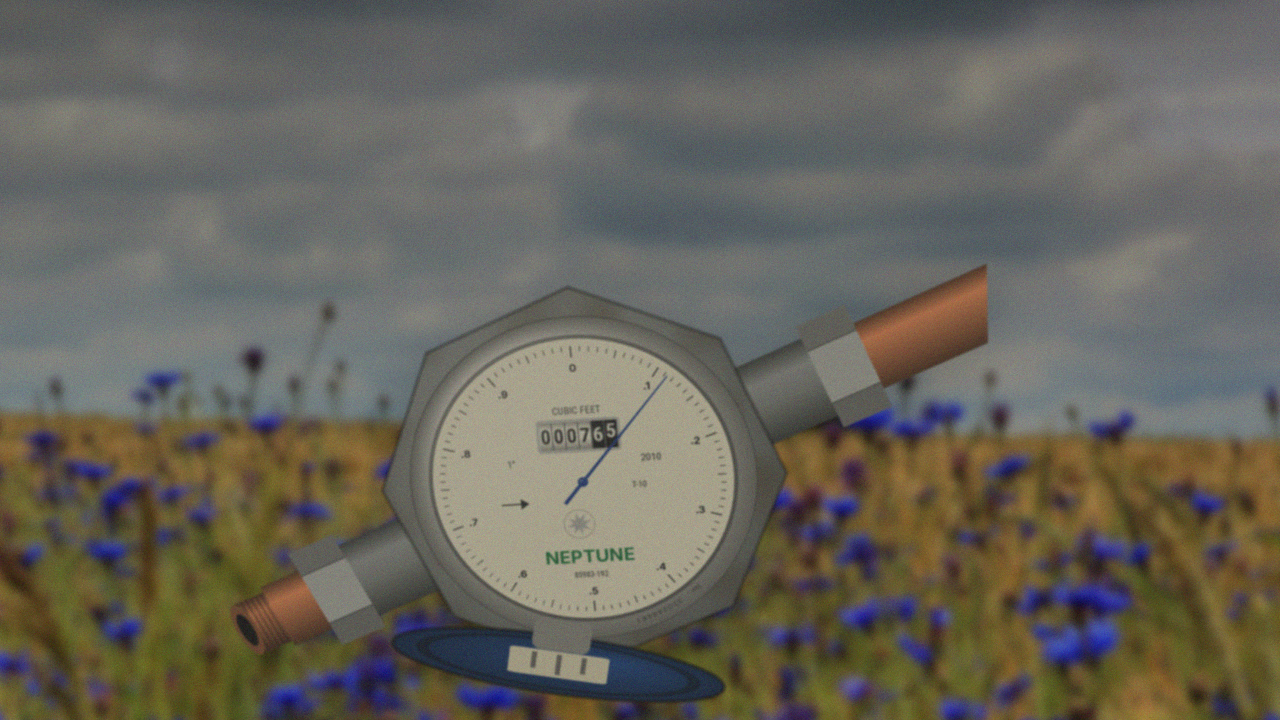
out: 765.11,ft³
